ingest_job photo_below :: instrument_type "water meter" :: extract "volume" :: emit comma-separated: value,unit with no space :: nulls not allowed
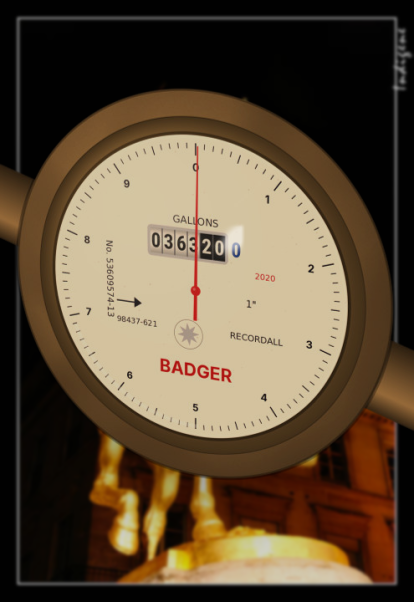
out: 363200.0,gal
